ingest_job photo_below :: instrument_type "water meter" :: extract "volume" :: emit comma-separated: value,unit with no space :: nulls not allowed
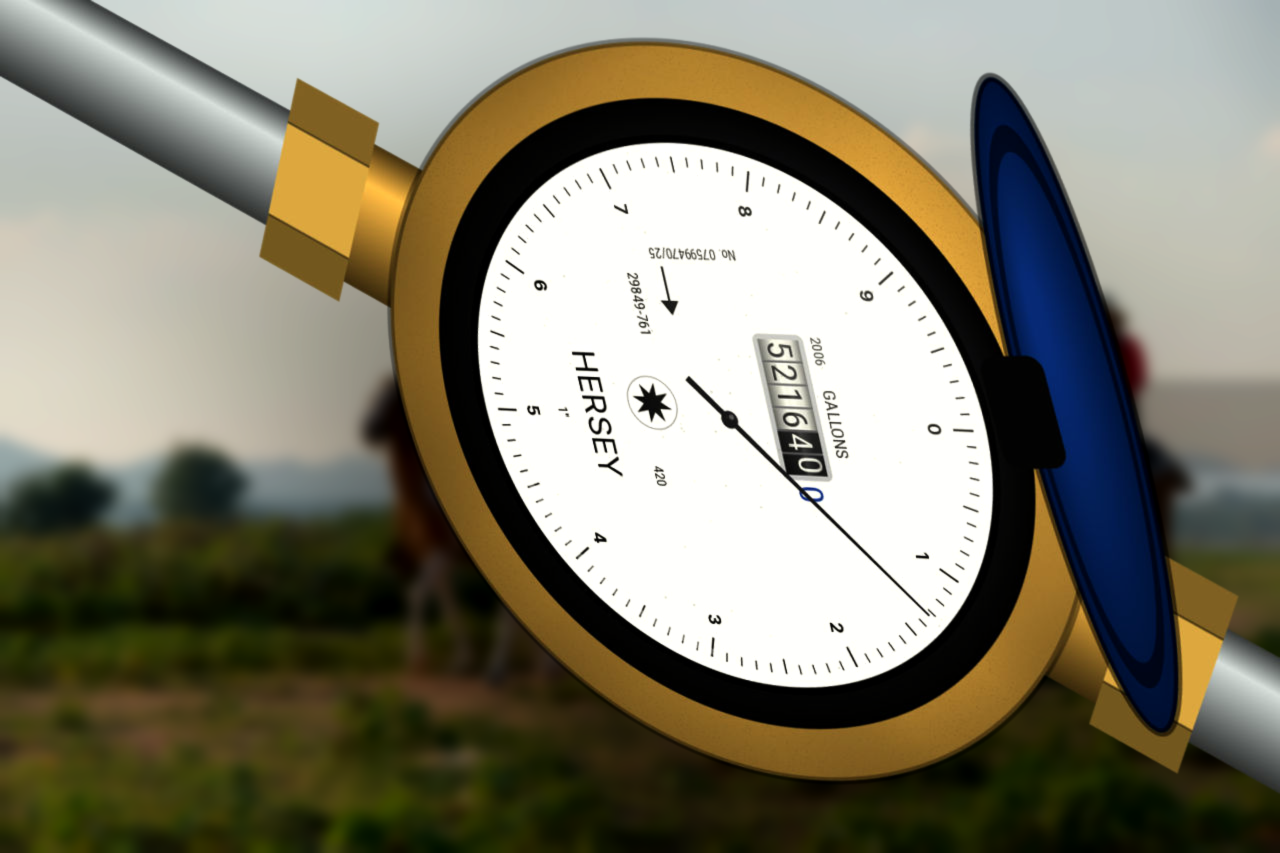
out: 5216401.3,gal
